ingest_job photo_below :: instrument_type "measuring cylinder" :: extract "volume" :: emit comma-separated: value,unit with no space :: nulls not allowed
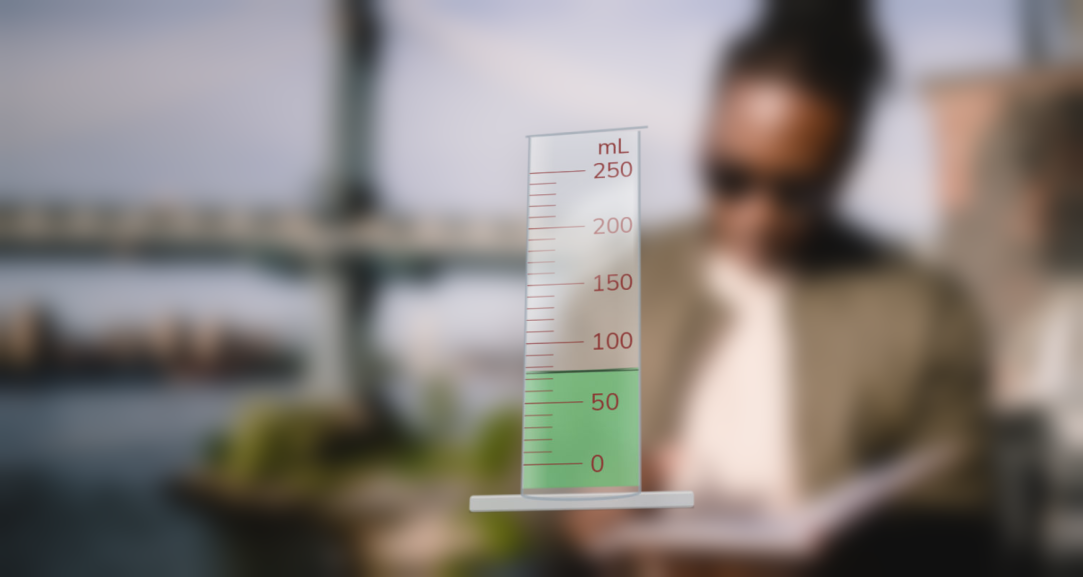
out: 75,mL
